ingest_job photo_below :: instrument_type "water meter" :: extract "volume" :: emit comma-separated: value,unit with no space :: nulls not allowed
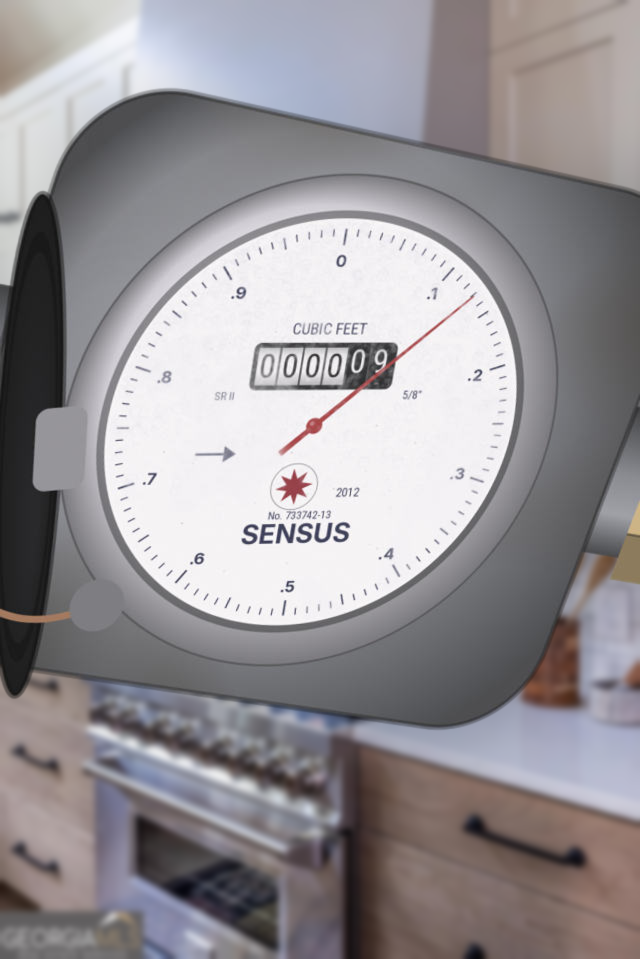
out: 9.13,ft³
